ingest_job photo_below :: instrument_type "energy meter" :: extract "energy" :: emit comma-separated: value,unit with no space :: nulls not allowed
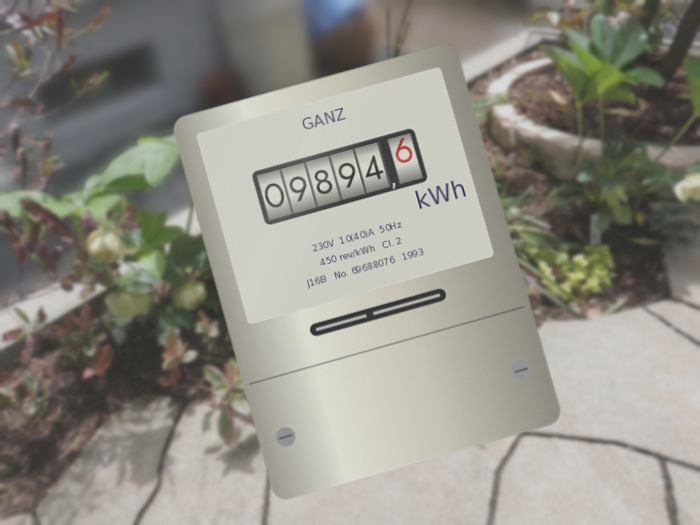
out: 9894.6,kWh
